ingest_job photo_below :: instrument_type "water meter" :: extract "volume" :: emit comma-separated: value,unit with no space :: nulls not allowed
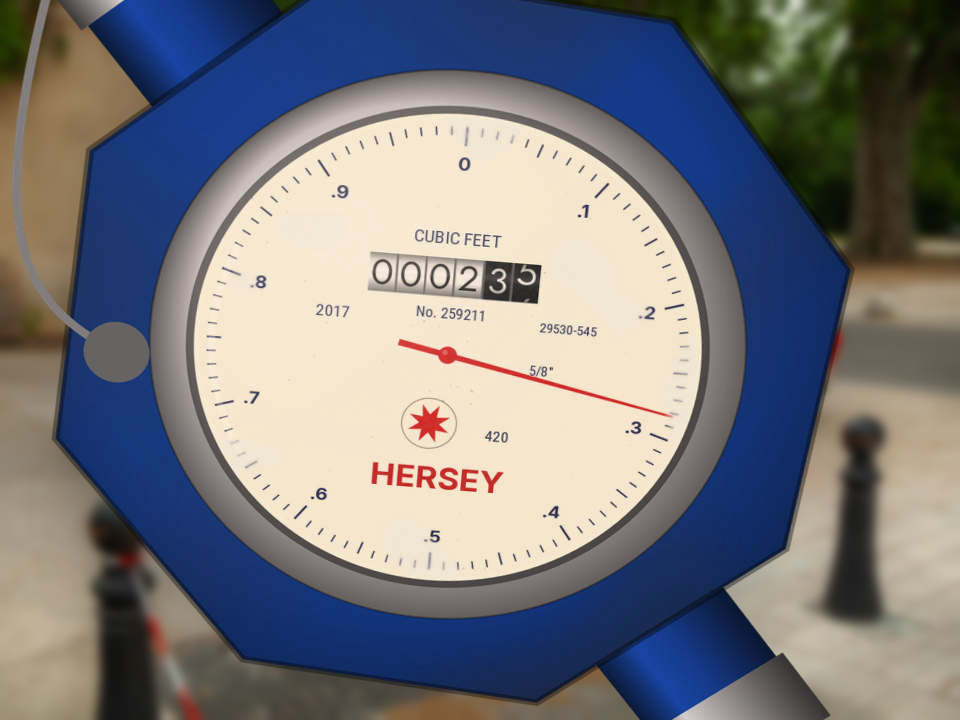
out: 235.28,ft³
